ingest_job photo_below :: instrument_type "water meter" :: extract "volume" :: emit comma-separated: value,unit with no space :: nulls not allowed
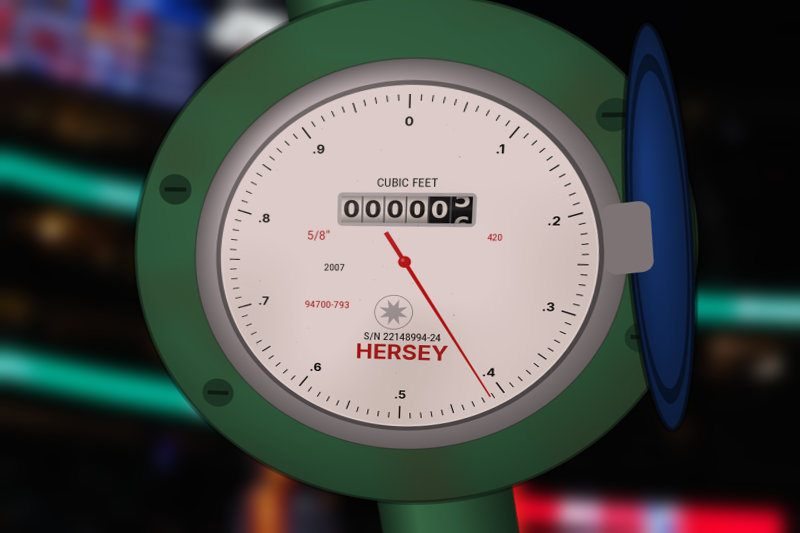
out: 5.41,ft³
